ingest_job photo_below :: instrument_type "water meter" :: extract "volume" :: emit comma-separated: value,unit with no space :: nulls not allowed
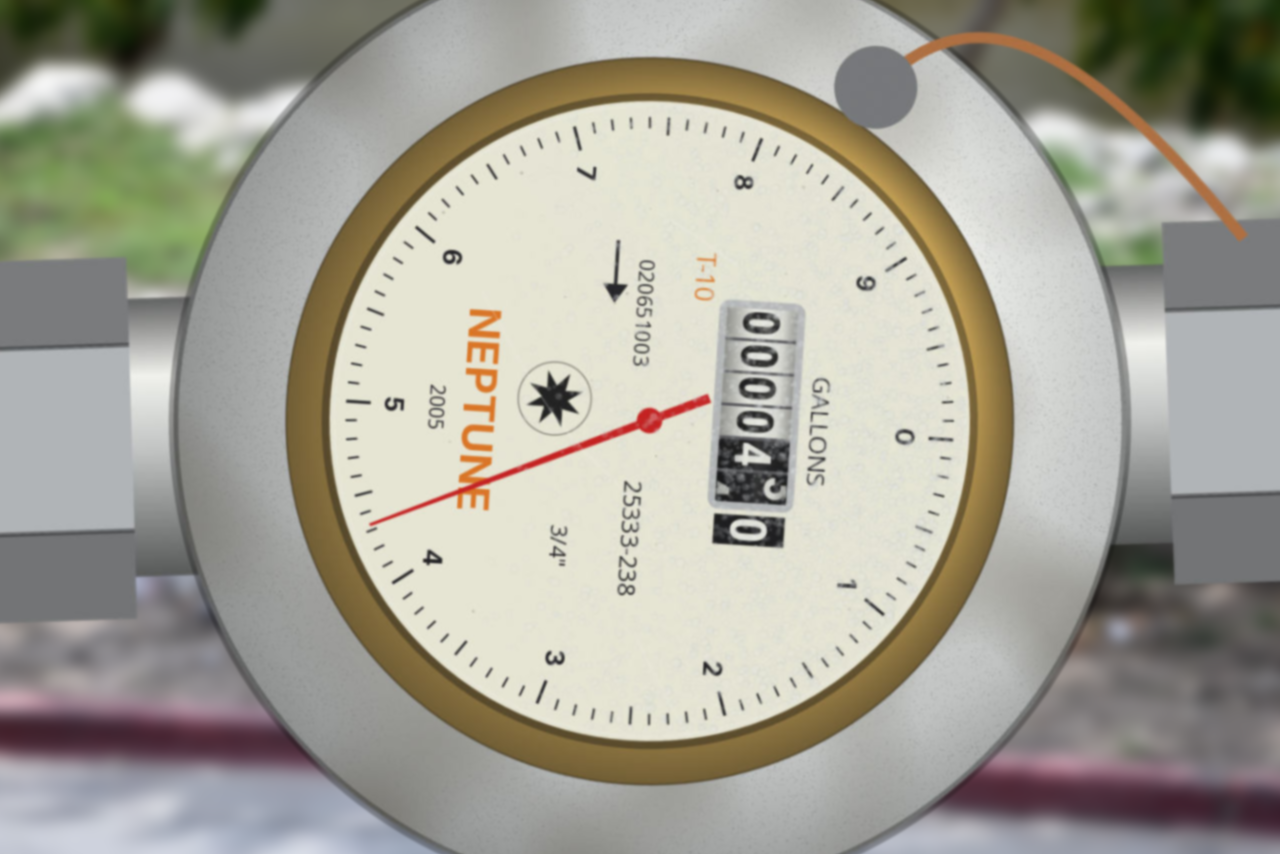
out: 434.3,gal
